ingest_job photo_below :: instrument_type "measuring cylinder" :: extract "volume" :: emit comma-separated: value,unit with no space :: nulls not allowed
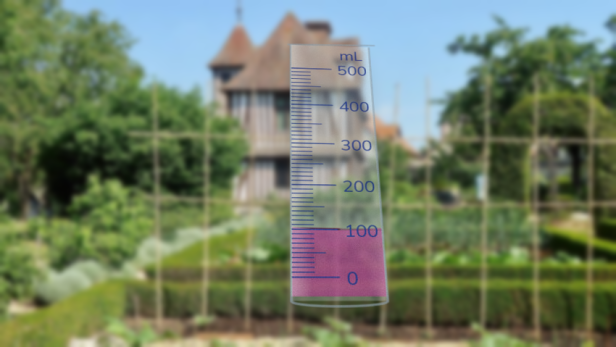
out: 100,mL
